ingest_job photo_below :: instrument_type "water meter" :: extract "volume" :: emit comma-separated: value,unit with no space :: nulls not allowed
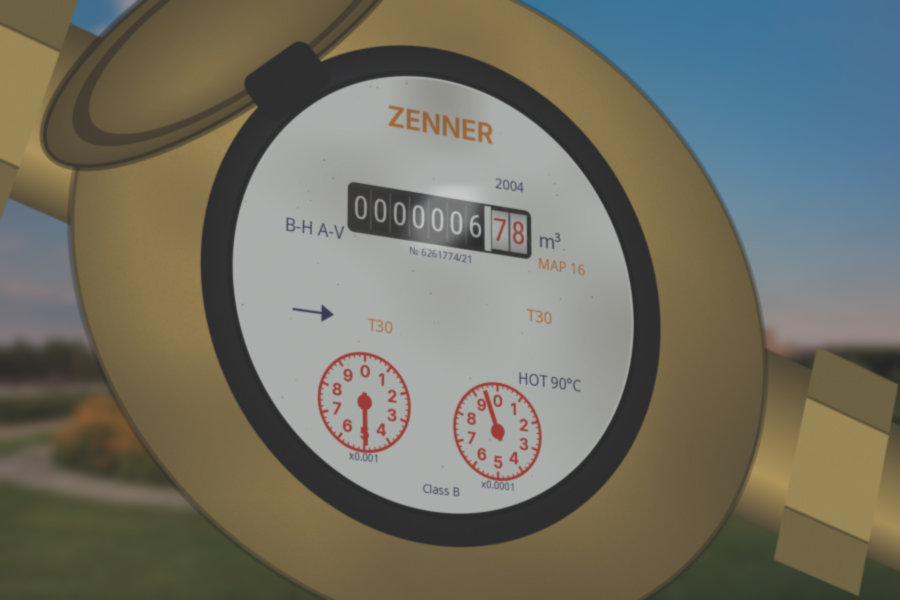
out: 6.7849,m³
